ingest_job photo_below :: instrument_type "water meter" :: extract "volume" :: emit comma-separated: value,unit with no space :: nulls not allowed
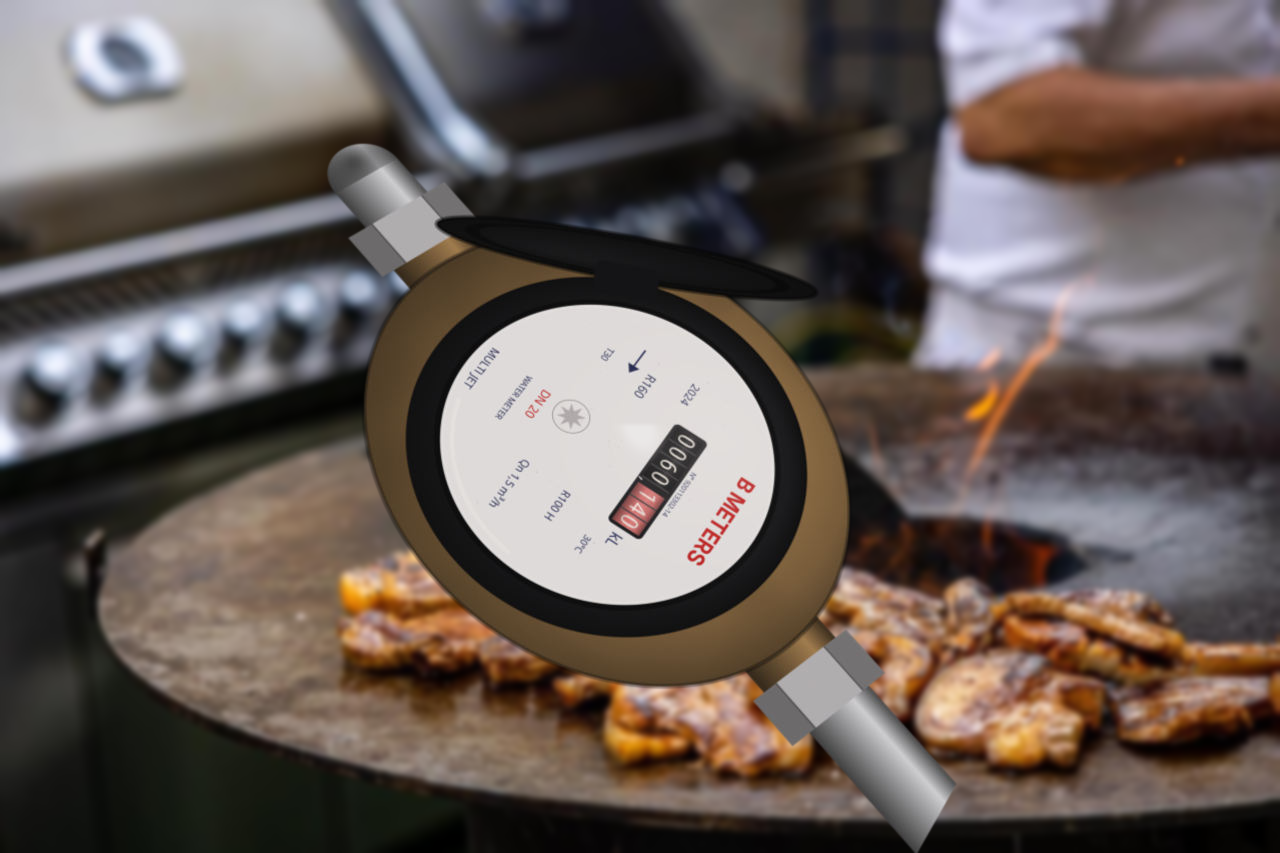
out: 60.140,kL
